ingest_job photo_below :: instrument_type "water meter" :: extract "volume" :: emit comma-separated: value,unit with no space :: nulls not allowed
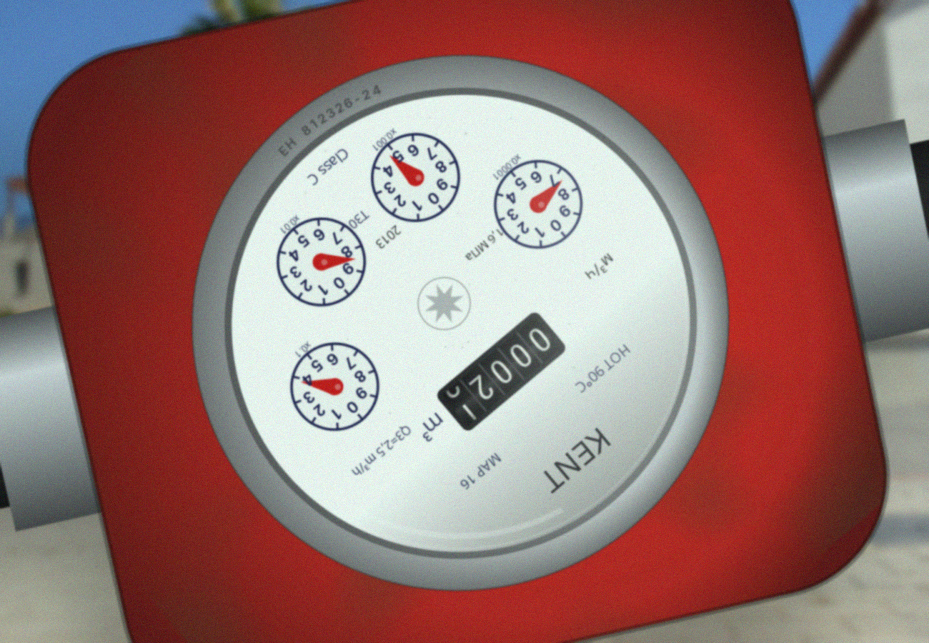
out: 21.3847,m³
